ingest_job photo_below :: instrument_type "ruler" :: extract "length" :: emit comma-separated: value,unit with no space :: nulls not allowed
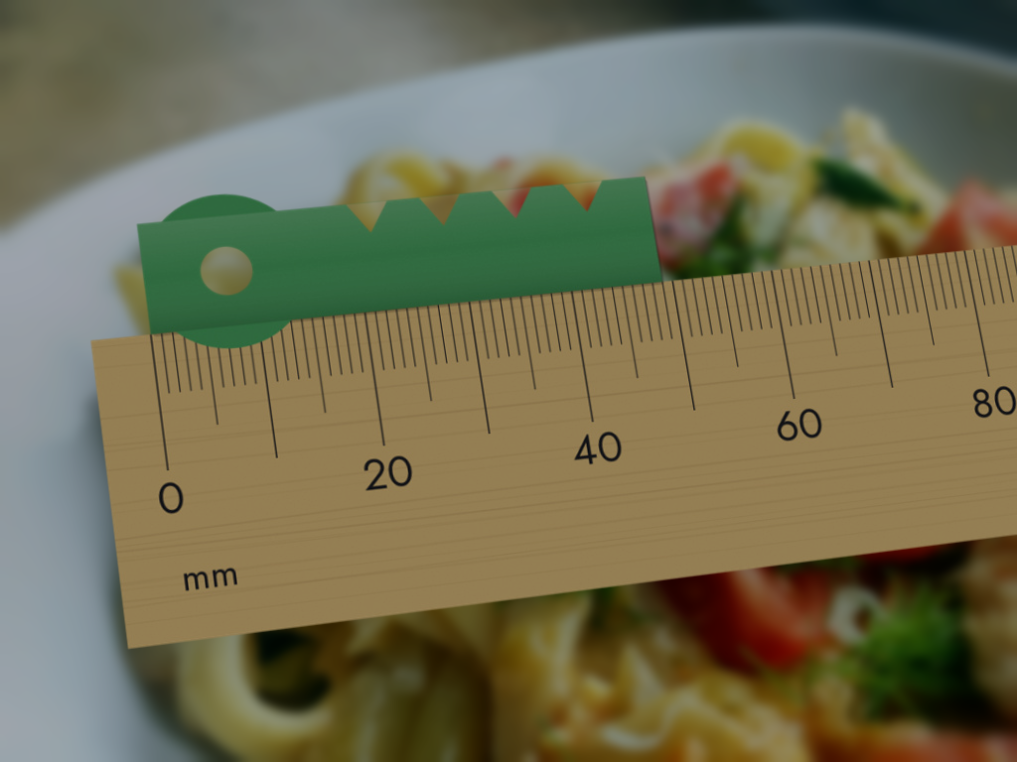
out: 49,mm
